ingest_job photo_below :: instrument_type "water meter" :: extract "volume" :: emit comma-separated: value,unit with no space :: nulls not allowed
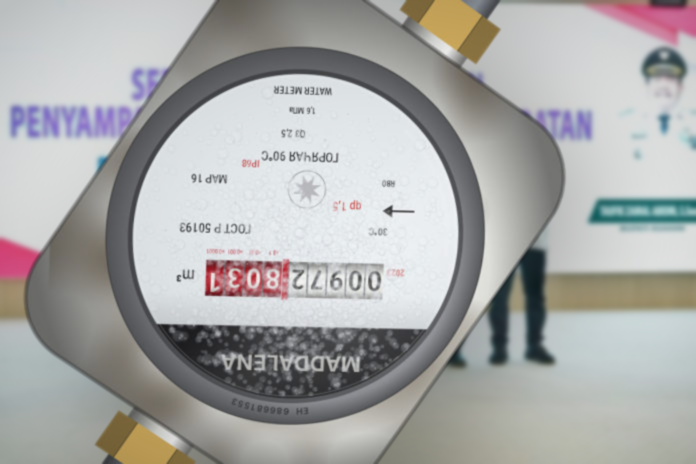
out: 972.8031,m³
